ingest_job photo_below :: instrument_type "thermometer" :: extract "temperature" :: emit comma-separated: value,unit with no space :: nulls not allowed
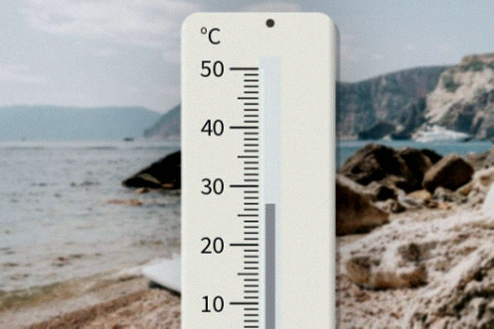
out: 27,°C
